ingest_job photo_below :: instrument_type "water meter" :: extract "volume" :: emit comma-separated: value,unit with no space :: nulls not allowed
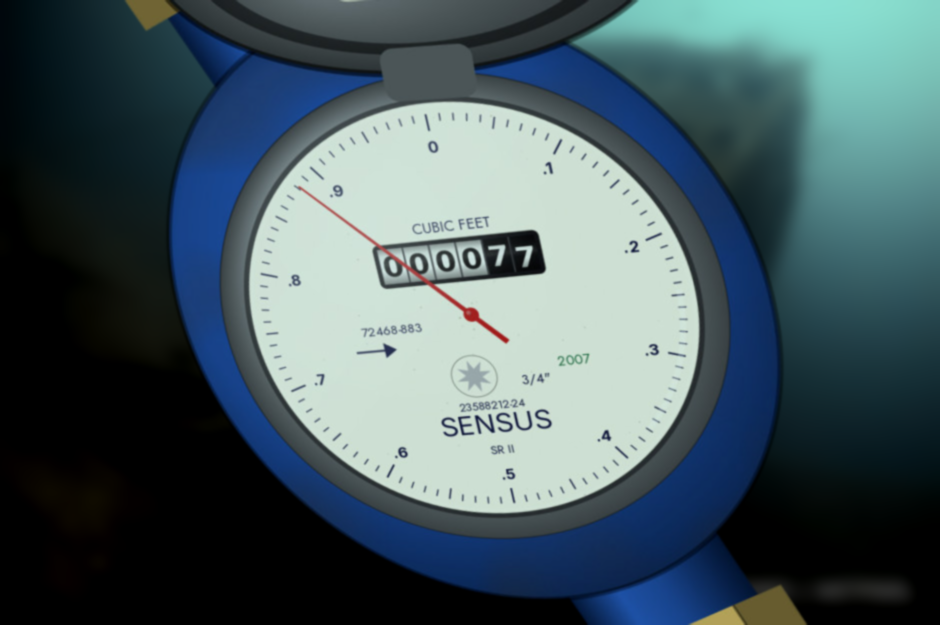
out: 76.88,ft³
